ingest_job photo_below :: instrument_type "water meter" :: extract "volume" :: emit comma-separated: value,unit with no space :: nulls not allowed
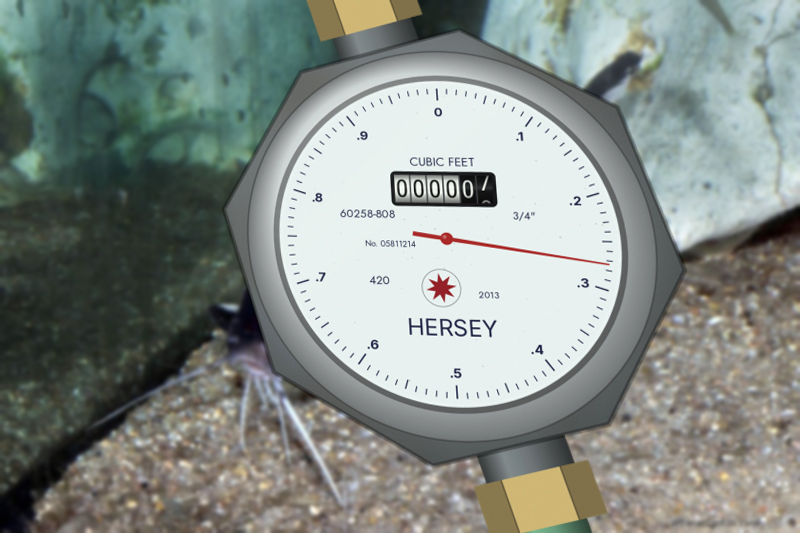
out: 7.27,ft³
